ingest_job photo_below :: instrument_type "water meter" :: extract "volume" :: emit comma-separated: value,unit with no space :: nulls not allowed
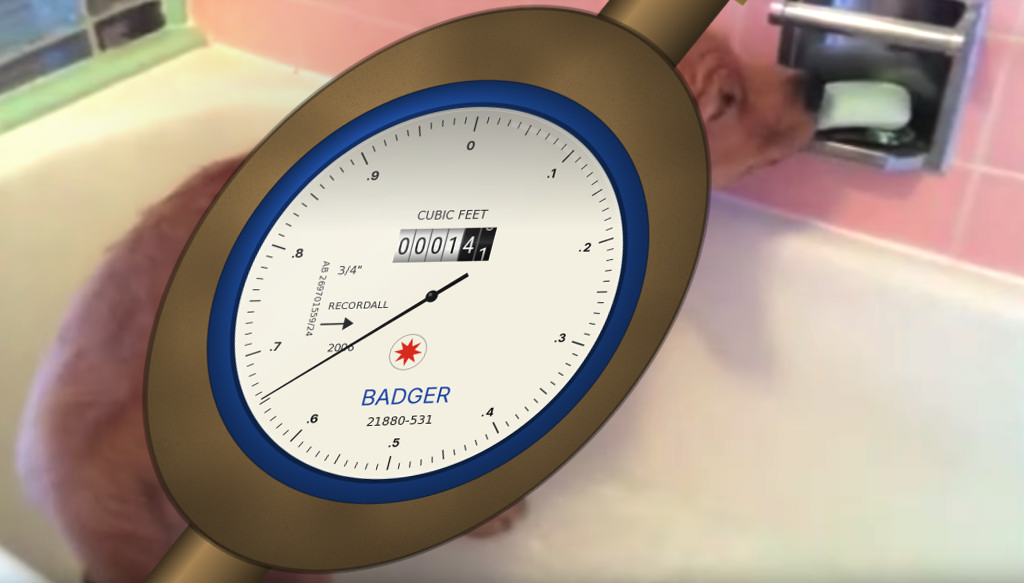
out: 140.65,ft³
